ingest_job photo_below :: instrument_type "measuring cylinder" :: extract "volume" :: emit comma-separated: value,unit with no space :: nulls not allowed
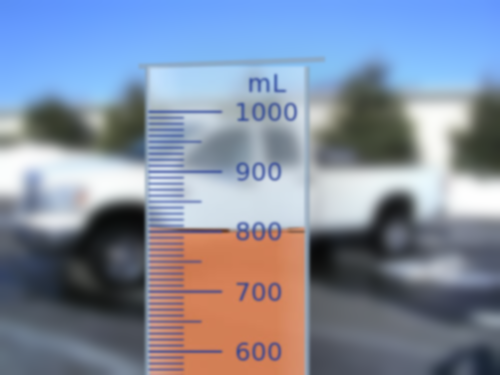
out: 800,mL
